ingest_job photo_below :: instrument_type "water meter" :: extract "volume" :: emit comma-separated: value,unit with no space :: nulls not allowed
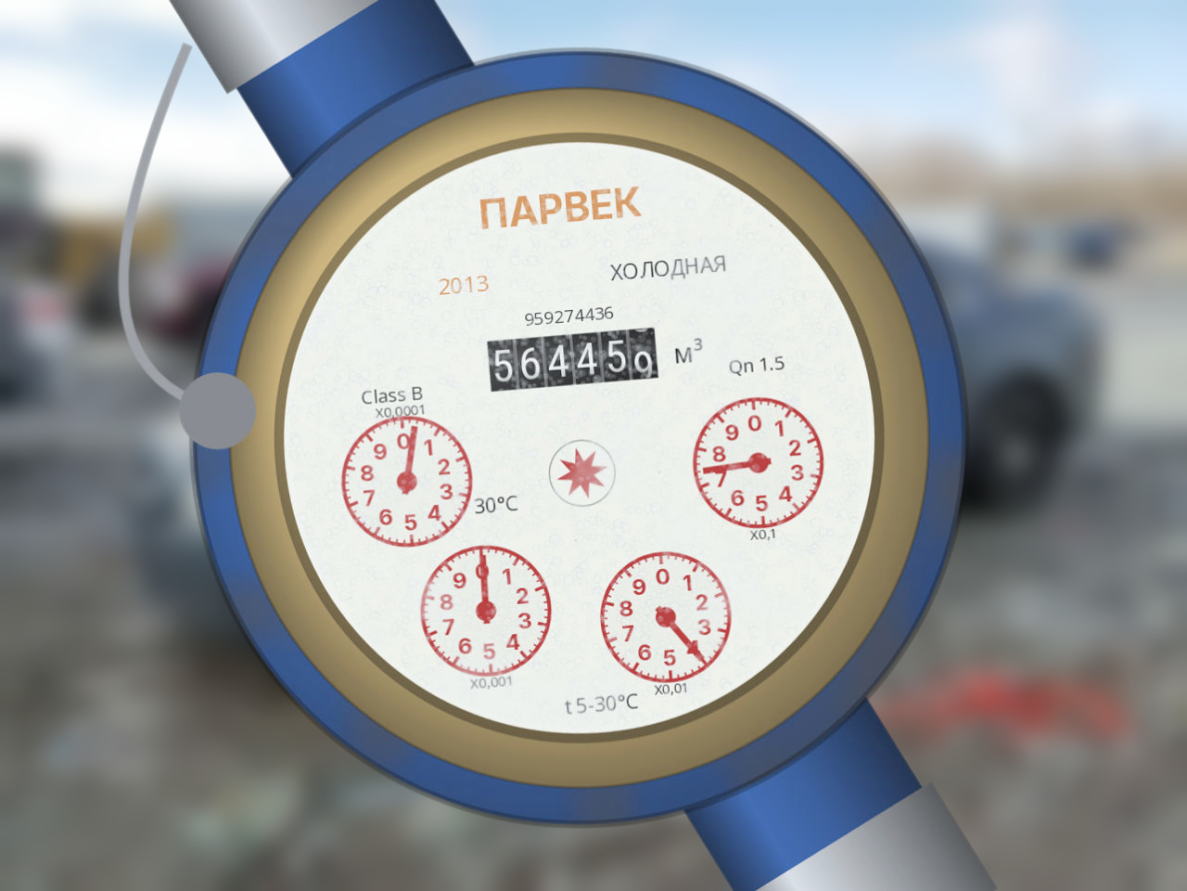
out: 564458.7400,m³
